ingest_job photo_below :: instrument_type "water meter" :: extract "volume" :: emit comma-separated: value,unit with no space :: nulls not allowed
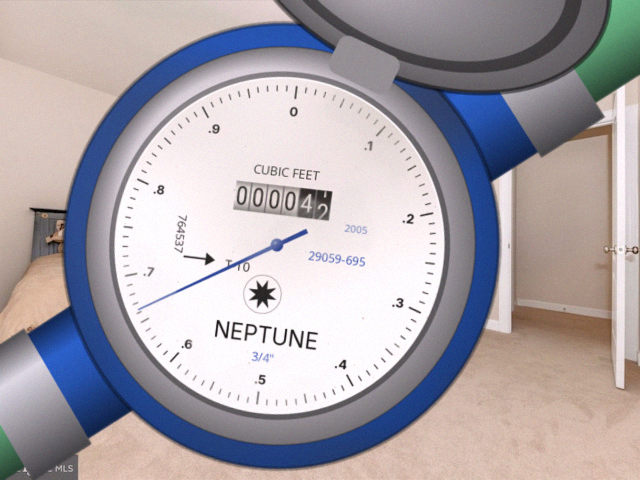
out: 41.66,ft³
